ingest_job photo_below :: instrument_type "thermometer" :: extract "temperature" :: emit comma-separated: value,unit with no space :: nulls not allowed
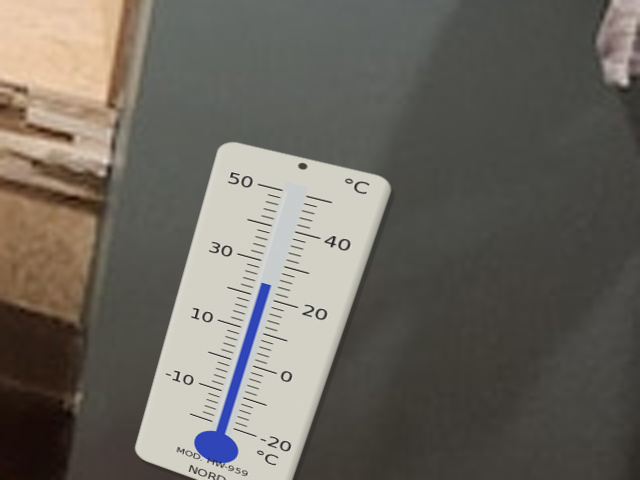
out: 24,°C
